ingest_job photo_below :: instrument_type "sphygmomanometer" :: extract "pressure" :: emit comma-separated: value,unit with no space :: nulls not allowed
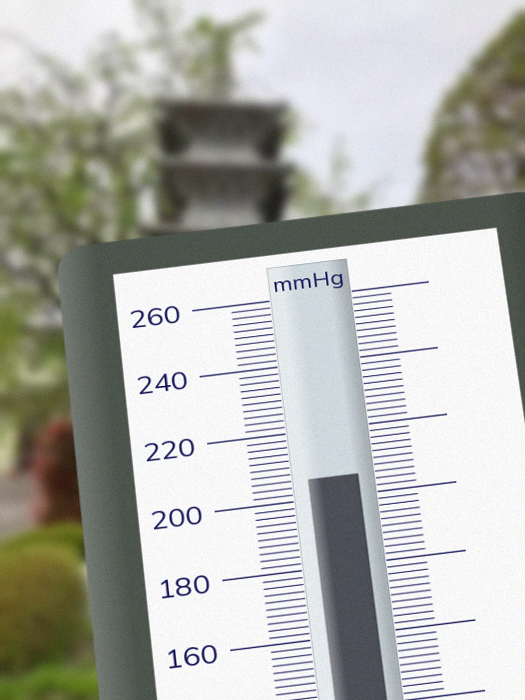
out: 206,mmHg
